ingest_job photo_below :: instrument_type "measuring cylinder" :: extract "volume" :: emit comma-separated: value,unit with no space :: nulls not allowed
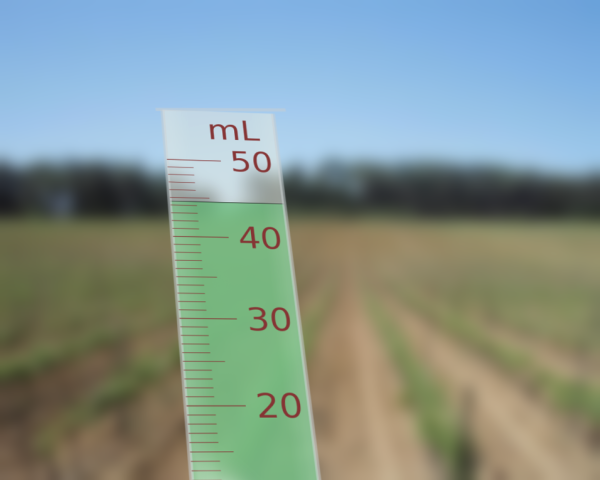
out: 44.5,mL
